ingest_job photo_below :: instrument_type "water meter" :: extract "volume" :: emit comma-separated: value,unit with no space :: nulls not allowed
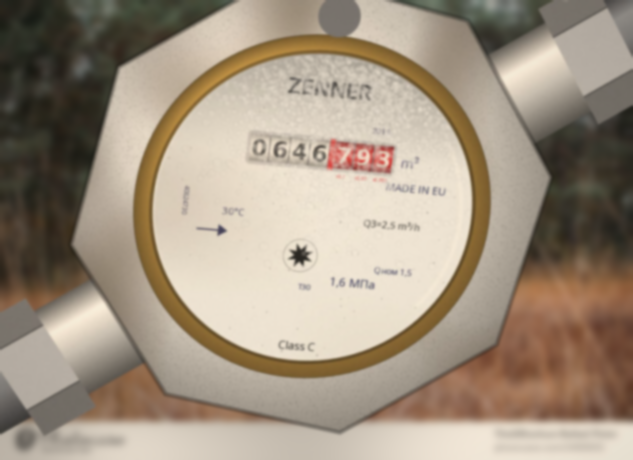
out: 646.793,m³
